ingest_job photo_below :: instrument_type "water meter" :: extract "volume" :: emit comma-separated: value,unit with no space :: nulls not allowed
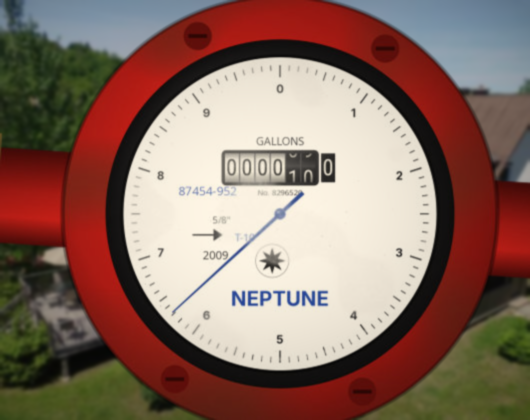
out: 96.3,gal
